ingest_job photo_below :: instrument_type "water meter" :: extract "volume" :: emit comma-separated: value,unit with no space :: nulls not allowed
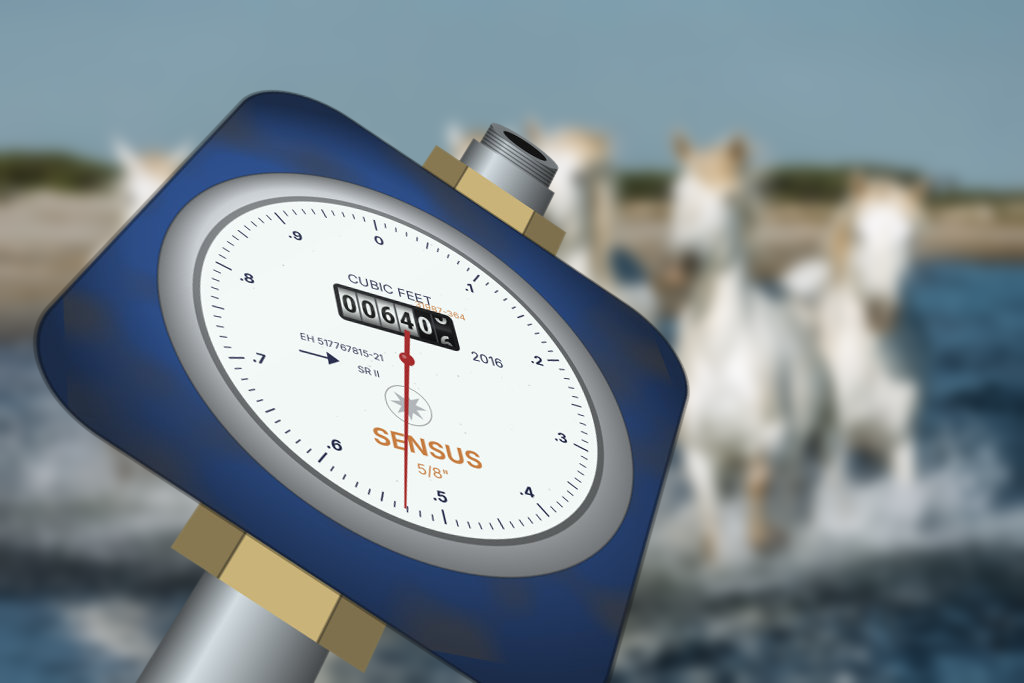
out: 6405.53,ft³
